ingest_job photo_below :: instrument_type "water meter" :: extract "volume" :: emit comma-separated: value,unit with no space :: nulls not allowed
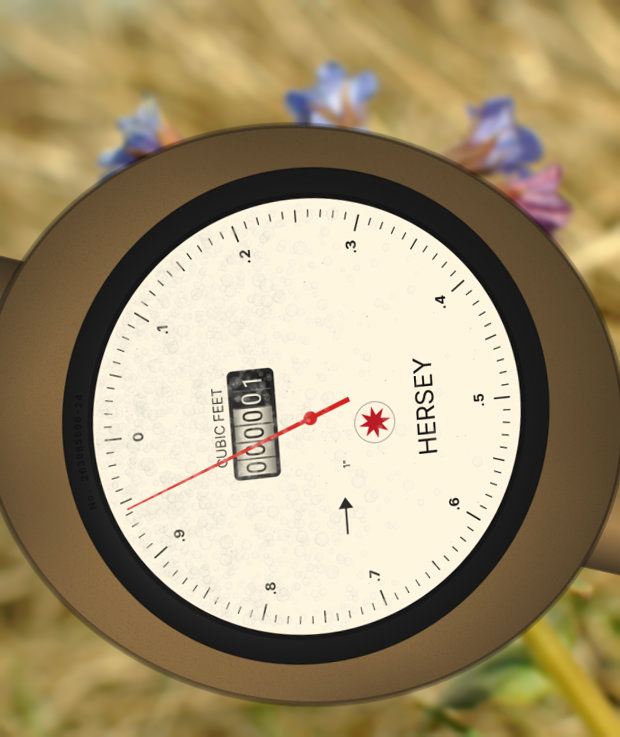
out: 0.94,ft³
